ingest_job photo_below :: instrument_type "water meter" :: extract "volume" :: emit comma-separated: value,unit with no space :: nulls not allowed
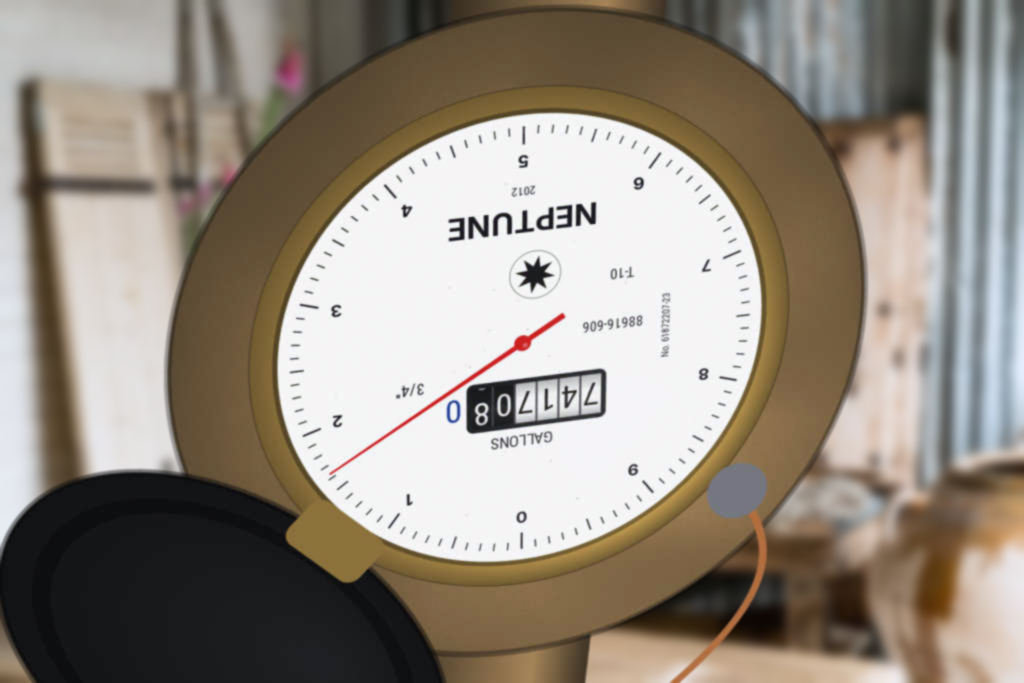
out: 7417081.6,gal
